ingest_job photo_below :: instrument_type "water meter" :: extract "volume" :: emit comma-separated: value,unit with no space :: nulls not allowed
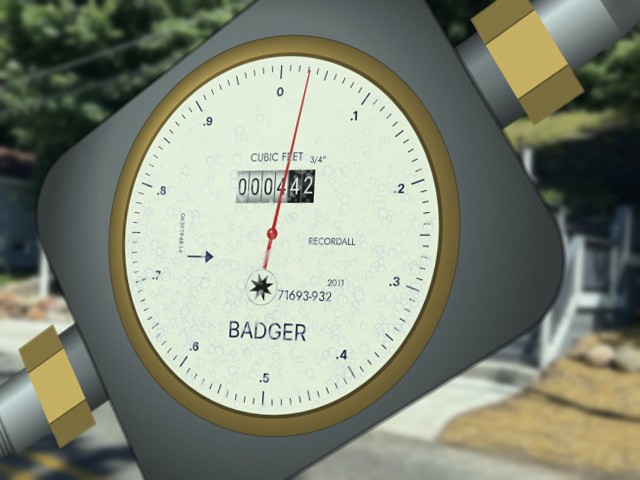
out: 442.03,ft³
